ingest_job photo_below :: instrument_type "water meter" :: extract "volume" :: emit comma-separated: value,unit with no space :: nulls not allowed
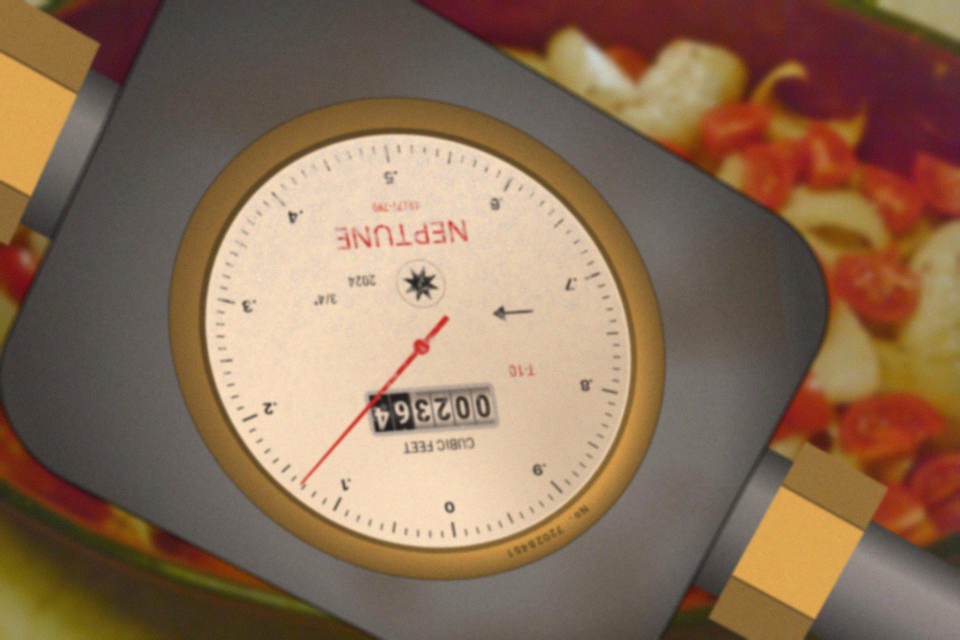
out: 2364.13,ft³
